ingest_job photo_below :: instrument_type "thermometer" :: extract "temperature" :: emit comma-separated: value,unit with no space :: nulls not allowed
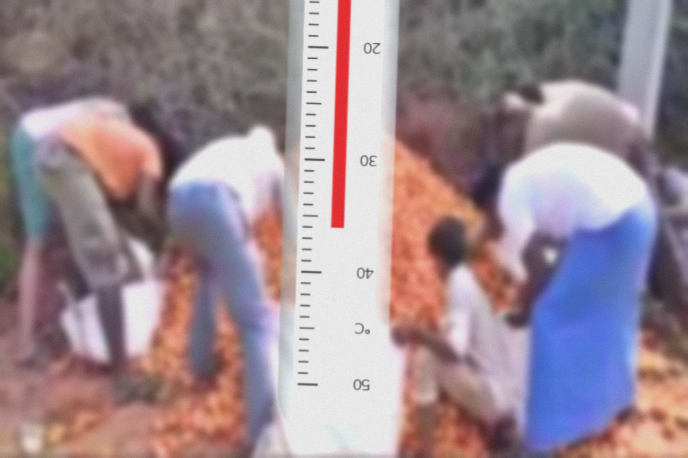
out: 36,°C
